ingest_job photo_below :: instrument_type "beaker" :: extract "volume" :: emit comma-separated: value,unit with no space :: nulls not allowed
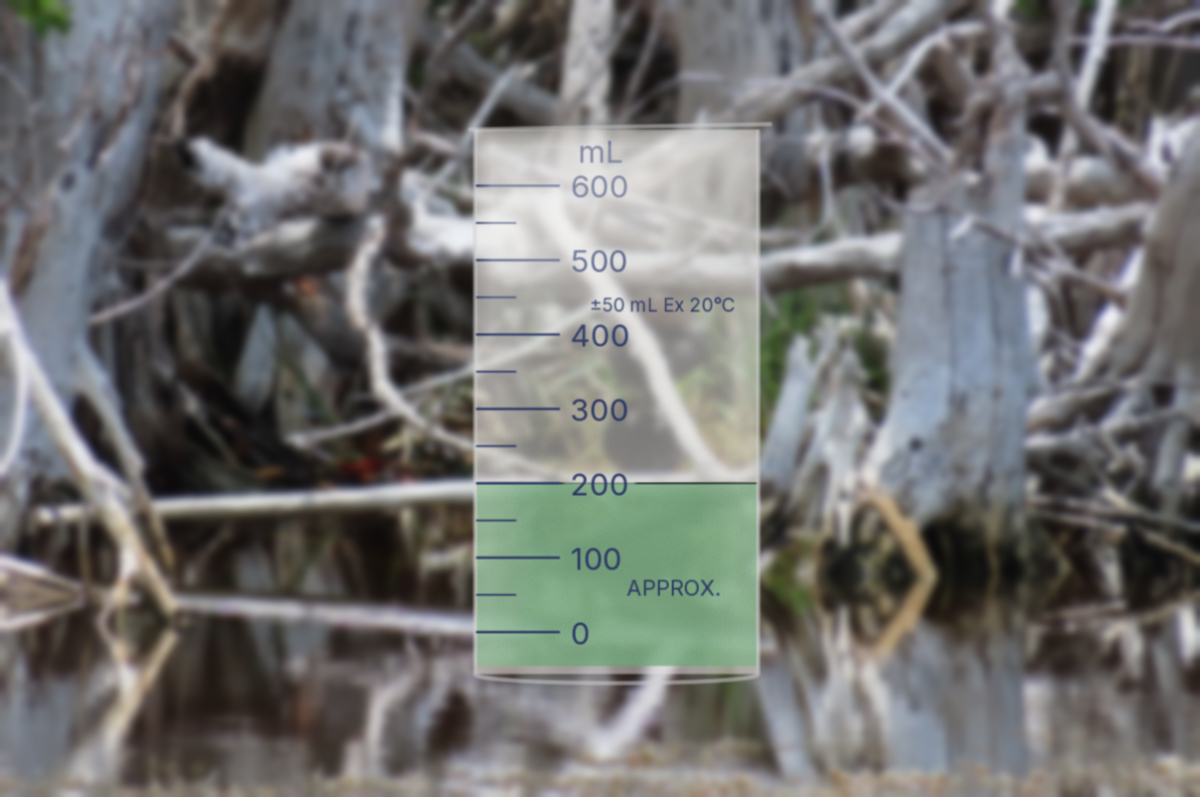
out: 200,mL
